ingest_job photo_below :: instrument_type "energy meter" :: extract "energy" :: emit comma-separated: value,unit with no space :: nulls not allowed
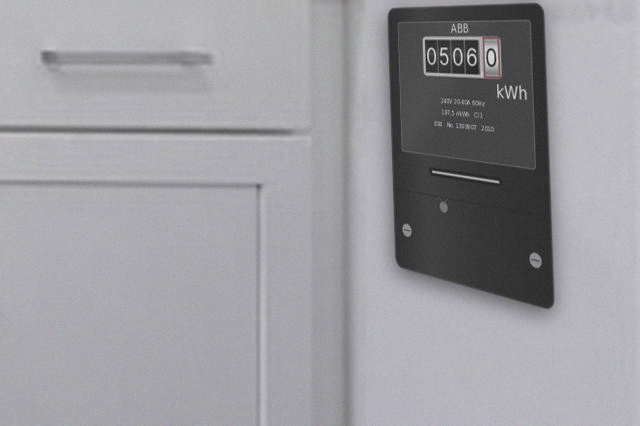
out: 506.0,kWh
